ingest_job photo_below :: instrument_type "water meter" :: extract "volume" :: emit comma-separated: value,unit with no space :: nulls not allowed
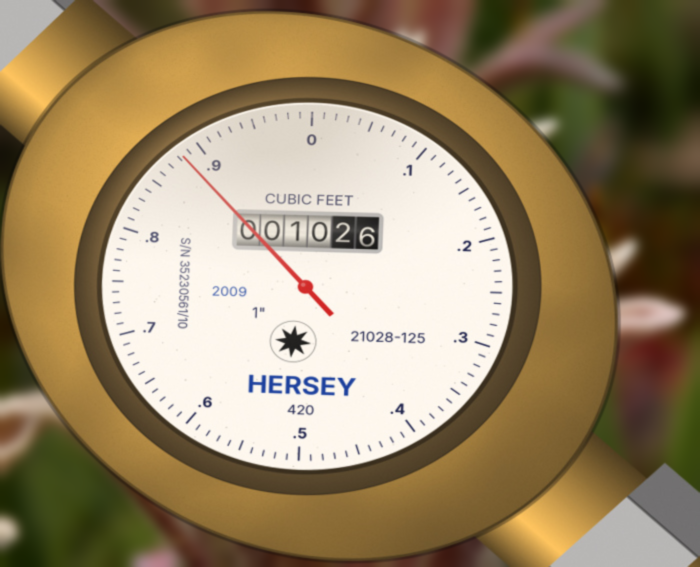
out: 1025.88,ft³
